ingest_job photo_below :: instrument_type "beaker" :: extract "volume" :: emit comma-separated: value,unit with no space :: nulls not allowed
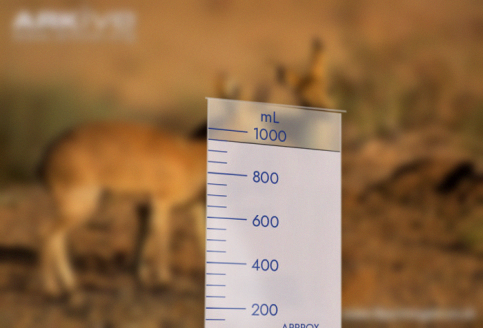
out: 950,mL
